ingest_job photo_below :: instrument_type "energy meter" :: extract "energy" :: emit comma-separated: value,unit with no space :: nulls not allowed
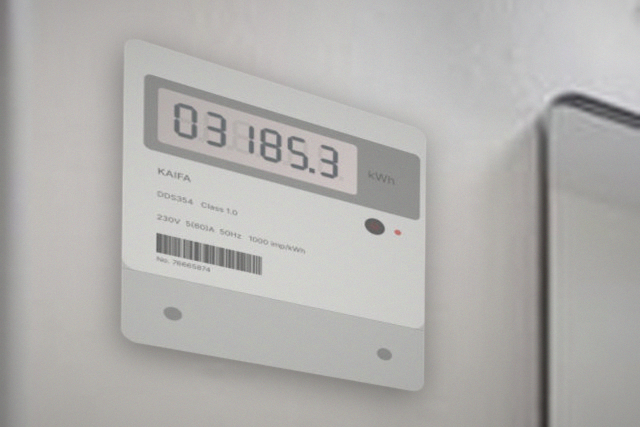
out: 3185.3,kWh
